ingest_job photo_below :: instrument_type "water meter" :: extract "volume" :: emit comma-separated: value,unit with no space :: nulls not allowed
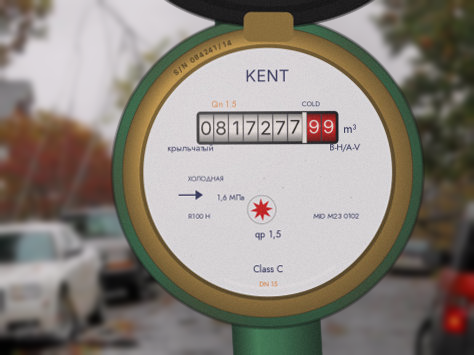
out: 817277.99,m³
